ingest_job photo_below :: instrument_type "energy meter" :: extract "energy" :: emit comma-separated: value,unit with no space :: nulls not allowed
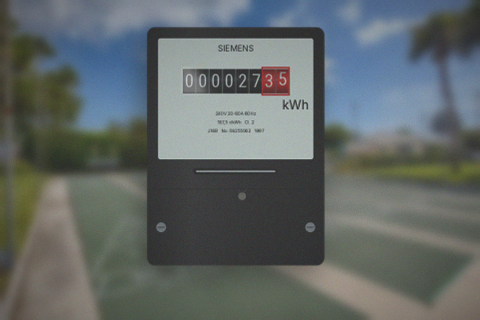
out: 27.35,kWh
